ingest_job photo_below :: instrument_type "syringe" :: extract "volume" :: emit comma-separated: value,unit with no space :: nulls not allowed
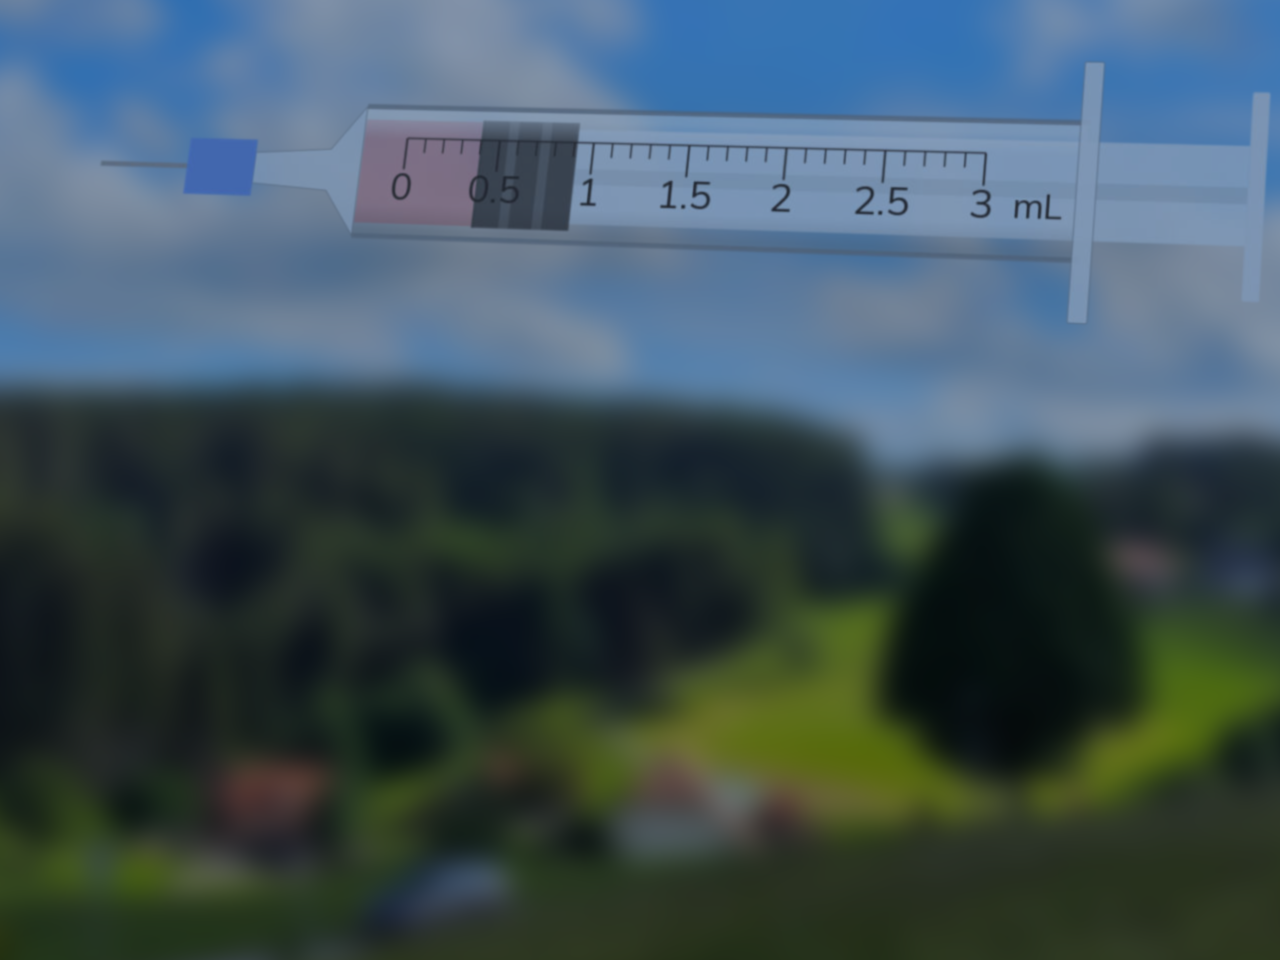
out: 0.4,mL
